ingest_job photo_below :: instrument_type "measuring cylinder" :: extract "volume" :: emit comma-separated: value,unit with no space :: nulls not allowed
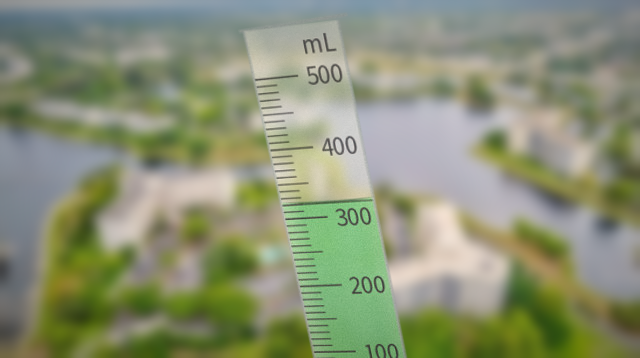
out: 320,mL
